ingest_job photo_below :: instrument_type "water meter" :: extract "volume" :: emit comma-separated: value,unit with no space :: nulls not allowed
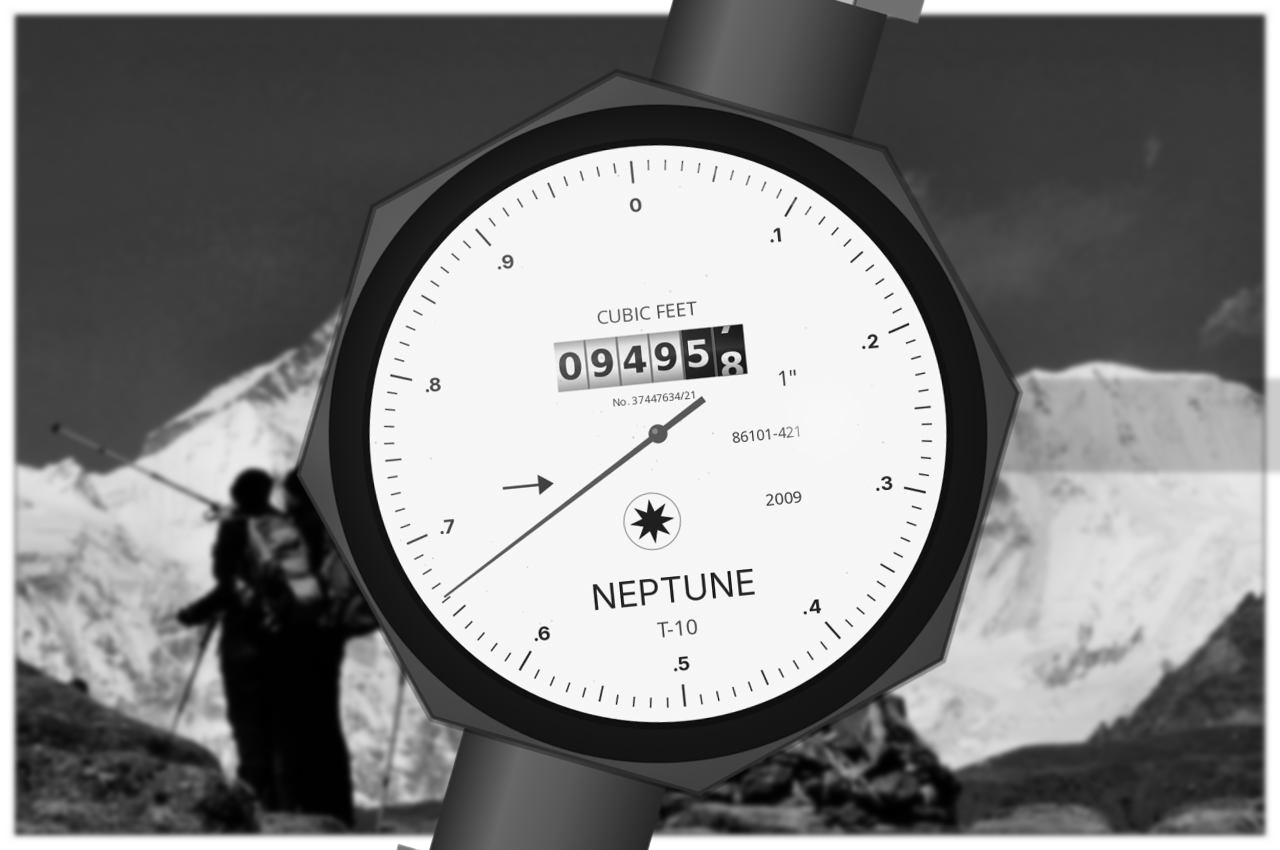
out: 94957.66,ft³
